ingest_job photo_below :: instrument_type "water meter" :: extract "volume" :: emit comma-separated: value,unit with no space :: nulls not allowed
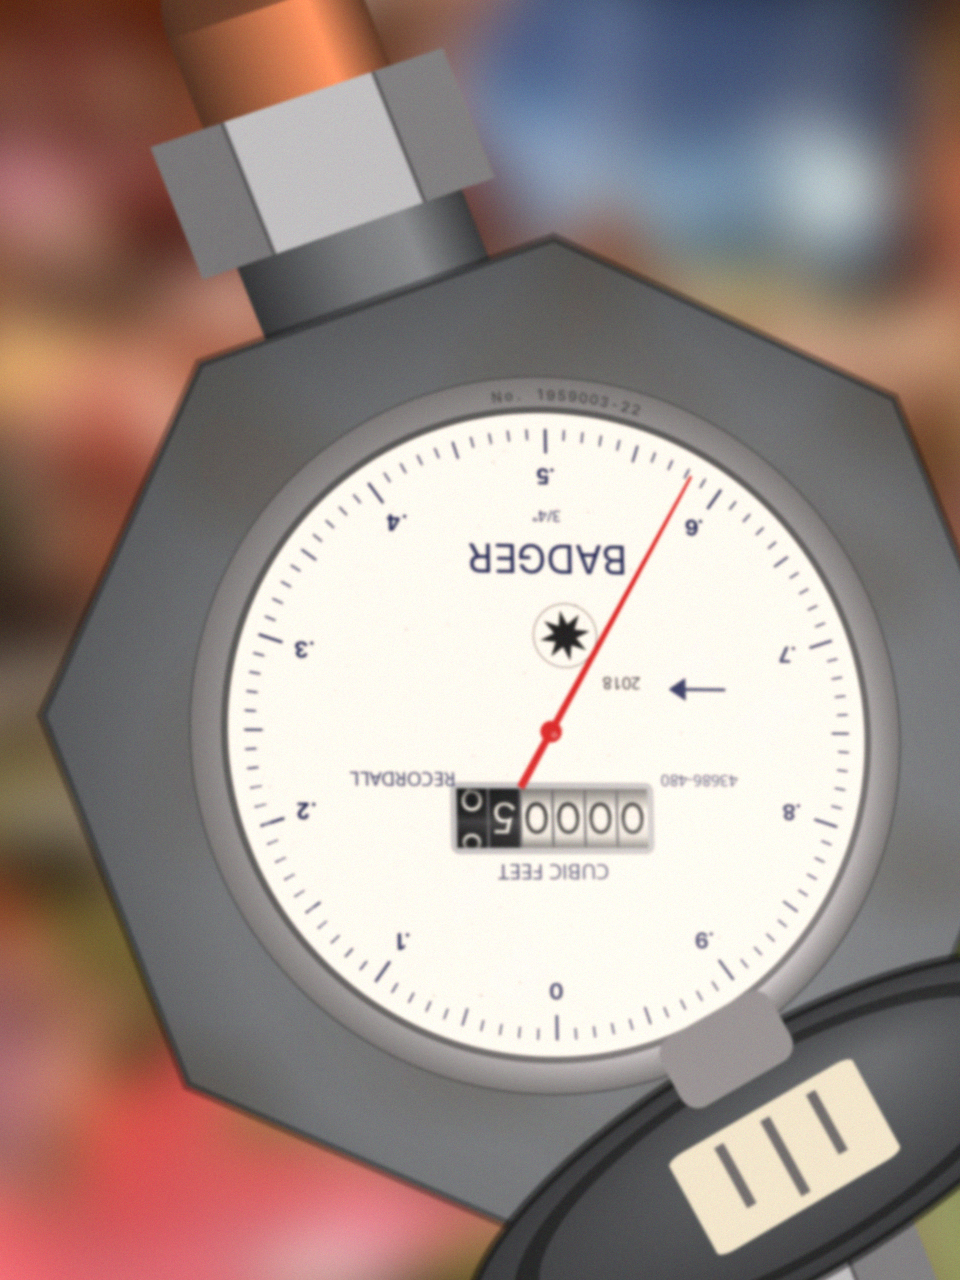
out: 58.58,ft³
